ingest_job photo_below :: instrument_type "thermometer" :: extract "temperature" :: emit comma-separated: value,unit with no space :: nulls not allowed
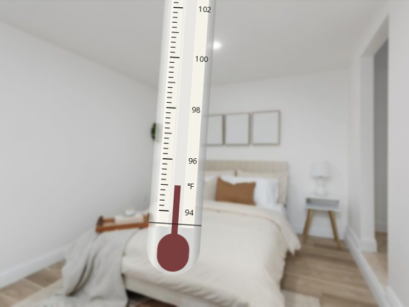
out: 95,°F
